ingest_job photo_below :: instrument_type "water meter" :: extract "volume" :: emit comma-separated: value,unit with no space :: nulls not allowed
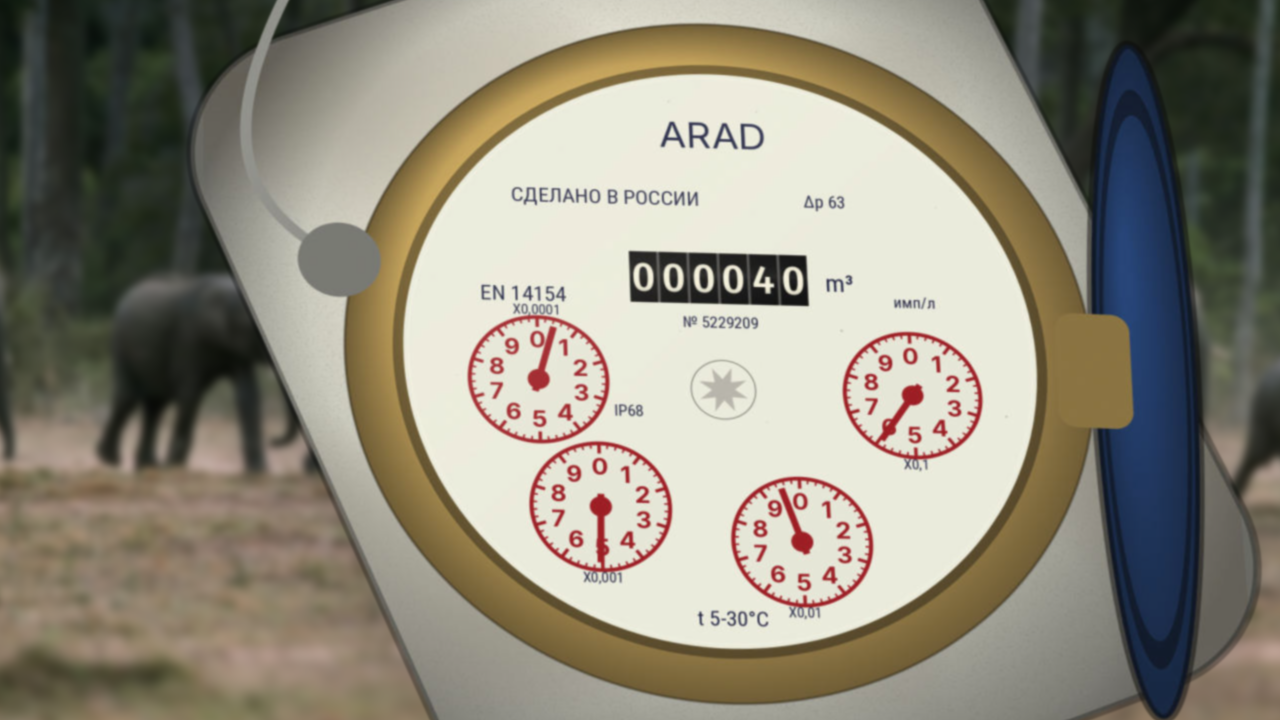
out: 40.5950,m³
